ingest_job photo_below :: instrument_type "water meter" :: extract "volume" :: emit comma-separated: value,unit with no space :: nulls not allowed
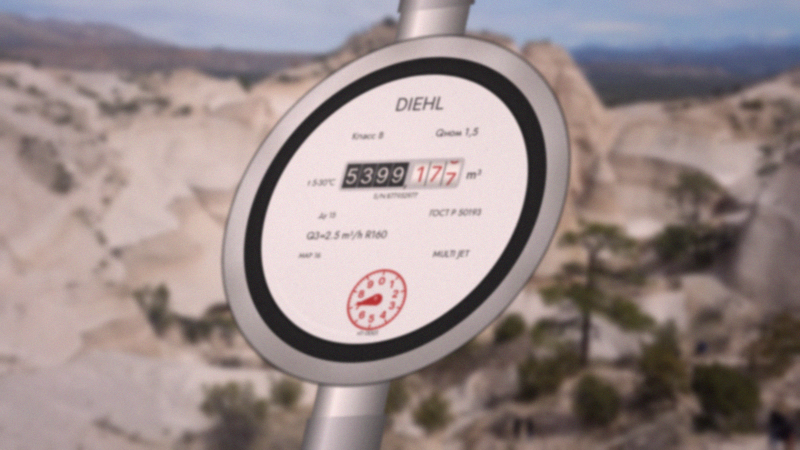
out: 5399.1767,m³
